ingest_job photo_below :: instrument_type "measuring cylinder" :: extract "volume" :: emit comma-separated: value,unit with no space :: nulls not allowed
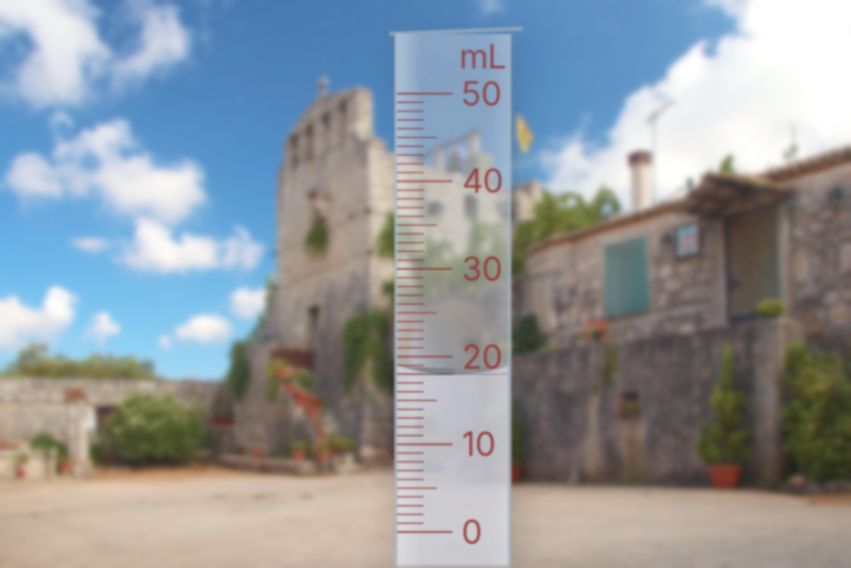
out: 18,mL
